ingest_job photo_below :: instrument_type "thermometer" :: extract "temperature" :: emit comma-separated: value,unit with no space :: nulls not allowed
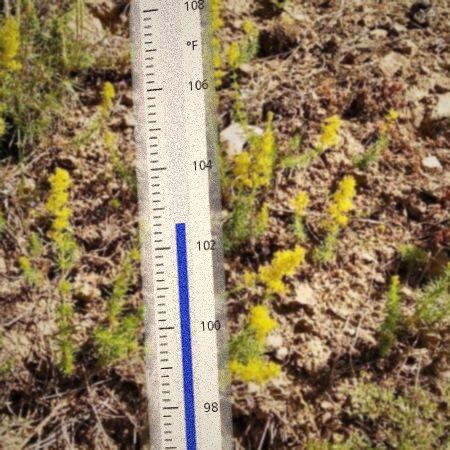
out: 102.6,°F
